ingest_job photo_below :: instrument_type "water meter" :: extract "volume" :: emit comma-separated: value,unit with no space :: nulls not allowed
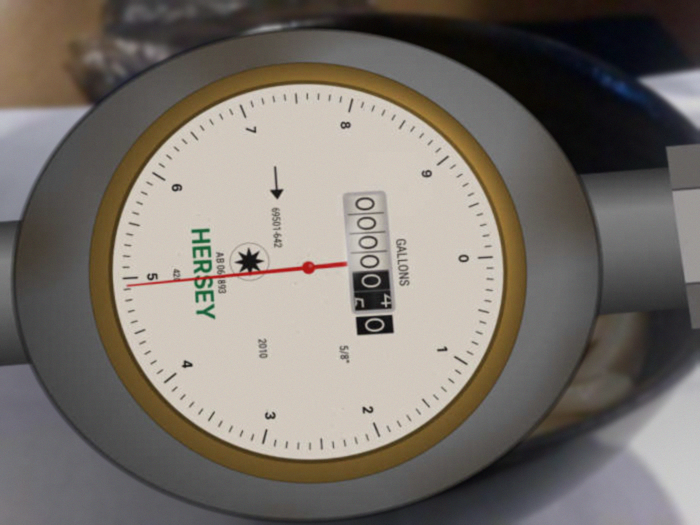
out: 44.9,gal
